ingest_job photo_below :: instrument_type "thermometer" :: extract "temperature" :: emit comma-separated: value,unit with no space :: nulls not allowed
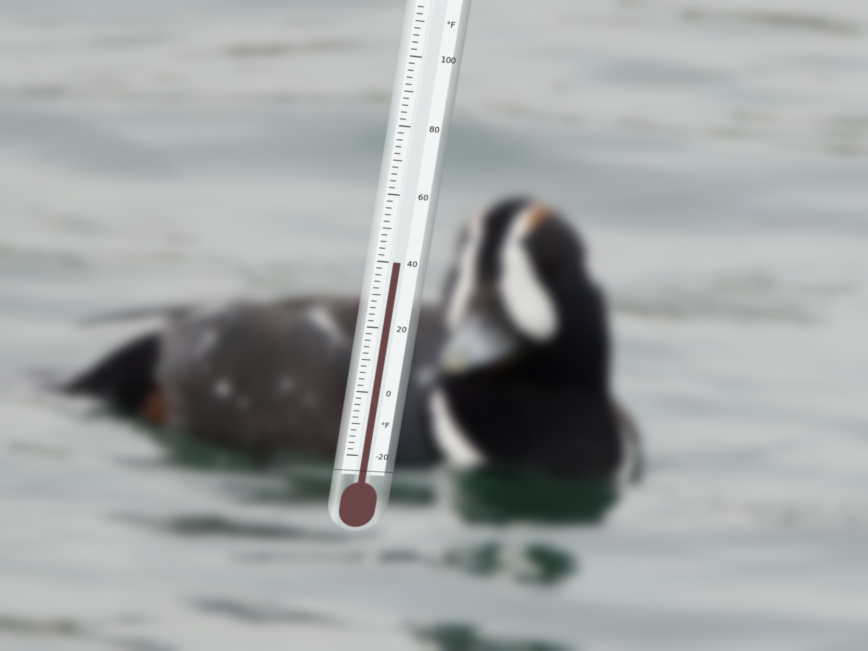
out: 40,°F
